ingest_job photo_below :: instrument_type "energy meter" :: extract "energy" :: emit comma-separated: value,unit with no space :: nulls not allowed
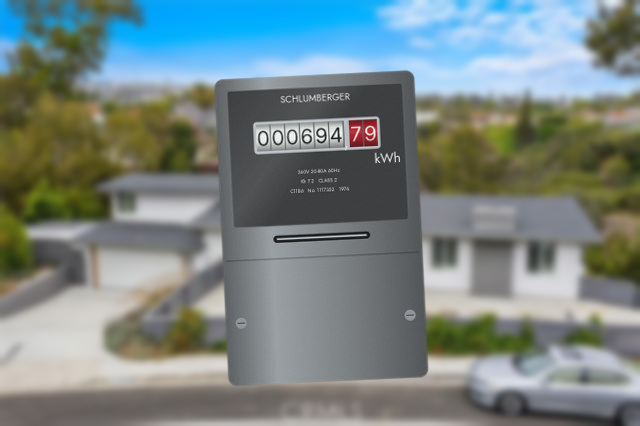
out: 694.79,kWh
